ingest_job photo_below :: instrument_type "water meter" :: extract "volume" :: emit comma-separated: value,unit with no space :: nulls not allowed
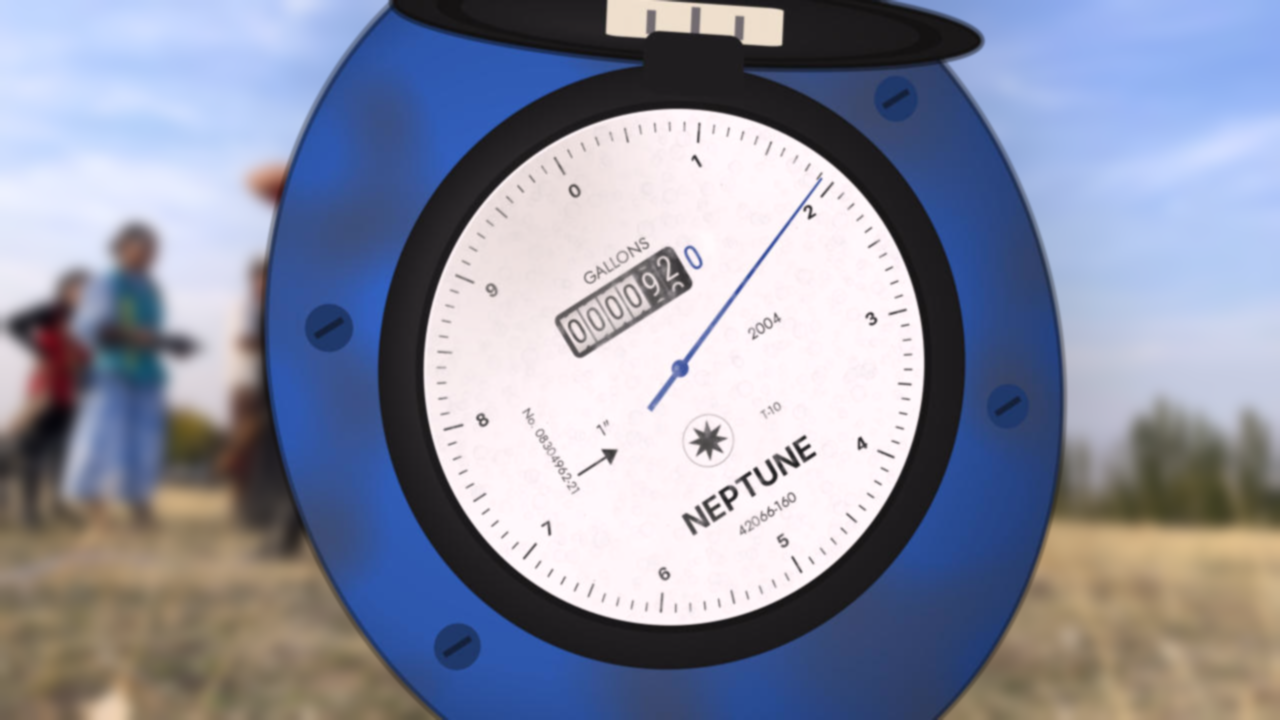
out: 921.9,gal
